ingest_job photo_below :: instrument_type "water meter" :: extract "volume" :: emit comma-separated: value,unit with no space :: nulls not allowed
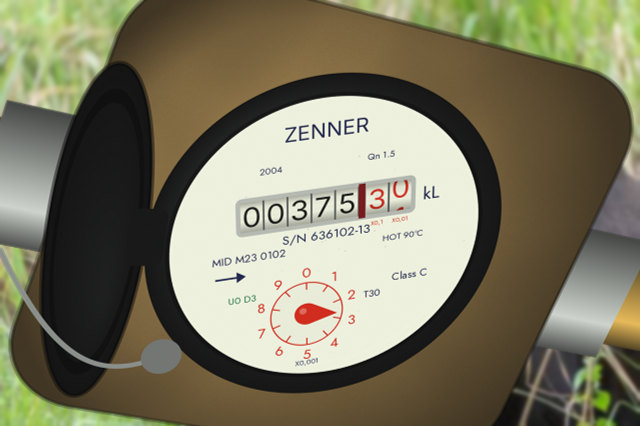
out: 375.302,kL
